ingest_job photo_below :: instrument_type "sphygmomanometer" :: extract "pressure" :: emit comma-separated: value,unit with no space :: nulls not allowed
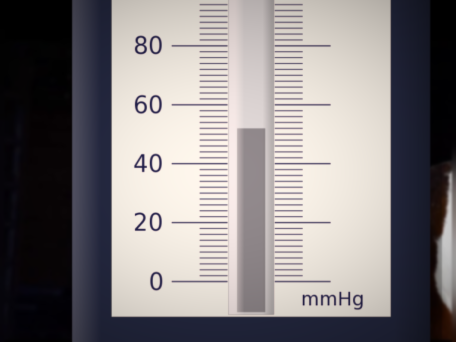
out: 52,mmHg
